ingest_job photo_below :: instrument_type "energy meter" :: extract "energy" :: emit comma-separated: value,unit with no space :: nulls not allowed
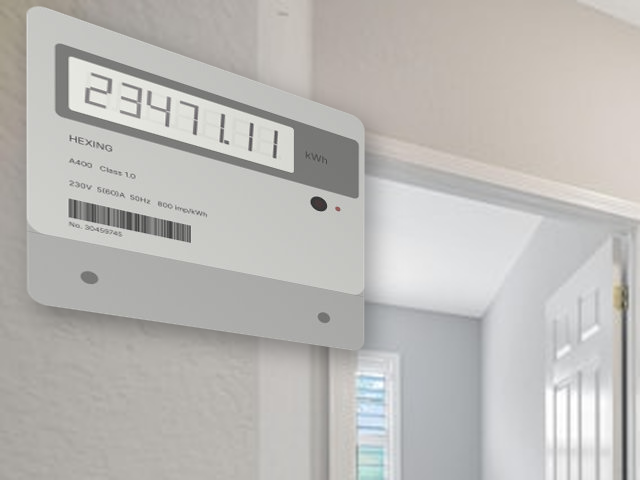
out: 23471.11,kWh
